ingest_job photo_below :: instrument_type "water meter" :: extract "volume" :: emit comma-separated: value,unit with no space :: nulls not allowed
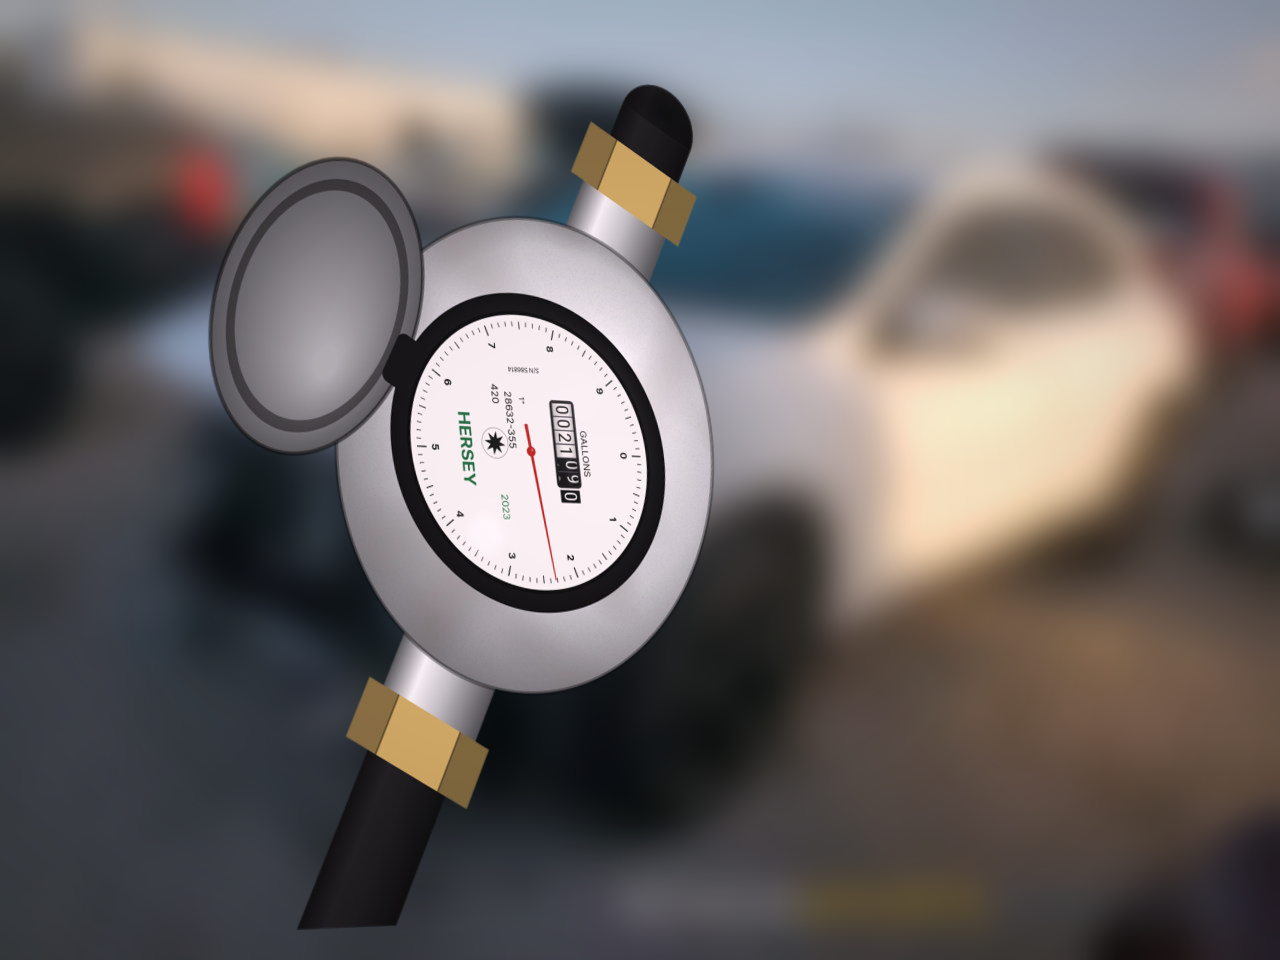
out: 21092.3,gal
